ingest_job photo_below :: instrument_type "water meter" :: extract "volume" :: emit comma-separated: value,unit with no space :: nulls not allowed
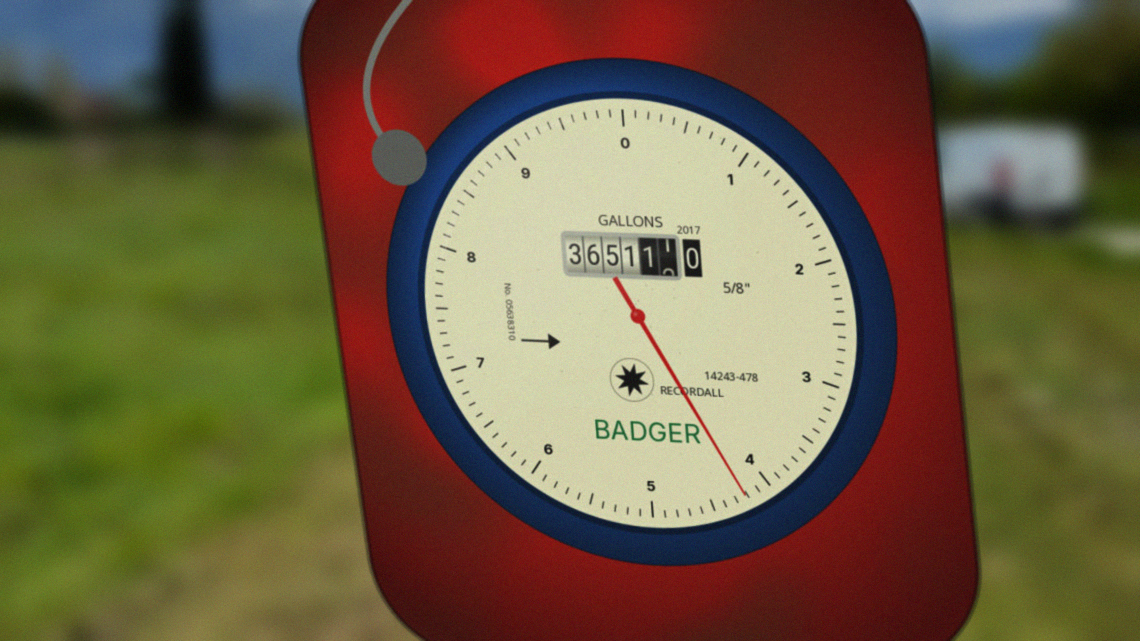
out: 3651114.2,gal
